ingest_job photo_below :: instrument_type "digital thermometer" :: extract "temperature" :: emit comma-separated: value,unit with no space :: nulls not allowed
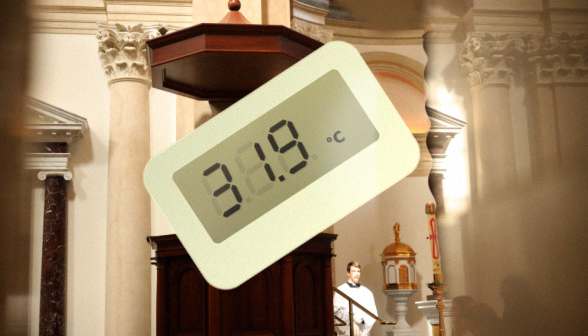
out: 31.9,°C
